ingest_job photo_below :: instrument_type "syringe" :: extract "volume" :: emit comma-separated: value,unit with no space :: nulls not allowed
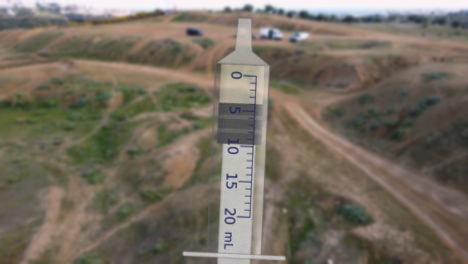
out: 4,mL
